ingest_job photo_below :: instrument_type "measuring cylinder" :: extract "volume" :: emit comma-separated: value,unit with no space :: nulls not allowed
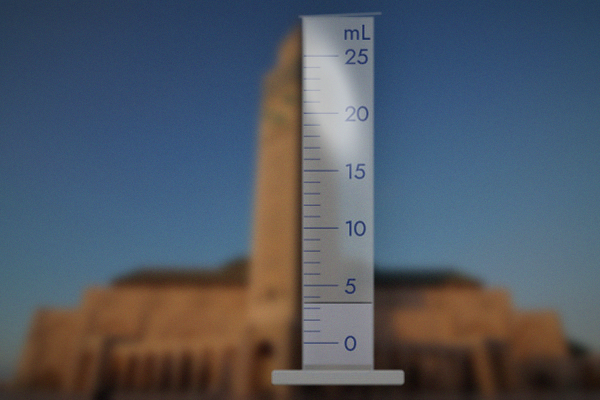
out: 3.5,mL
